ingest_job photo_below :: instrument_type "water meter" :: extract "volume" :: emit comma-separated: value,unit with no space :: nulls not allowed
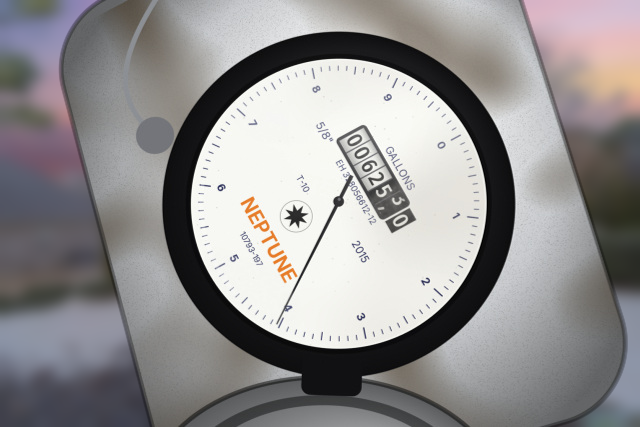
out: 62534.0,gal
